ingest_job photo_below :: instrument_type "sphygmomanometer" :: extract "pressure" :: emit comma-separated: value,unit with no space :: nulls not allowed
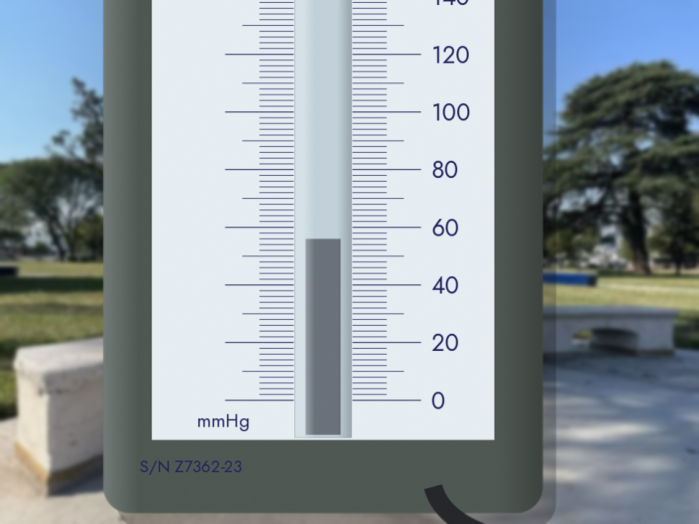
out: 56,mmHg
